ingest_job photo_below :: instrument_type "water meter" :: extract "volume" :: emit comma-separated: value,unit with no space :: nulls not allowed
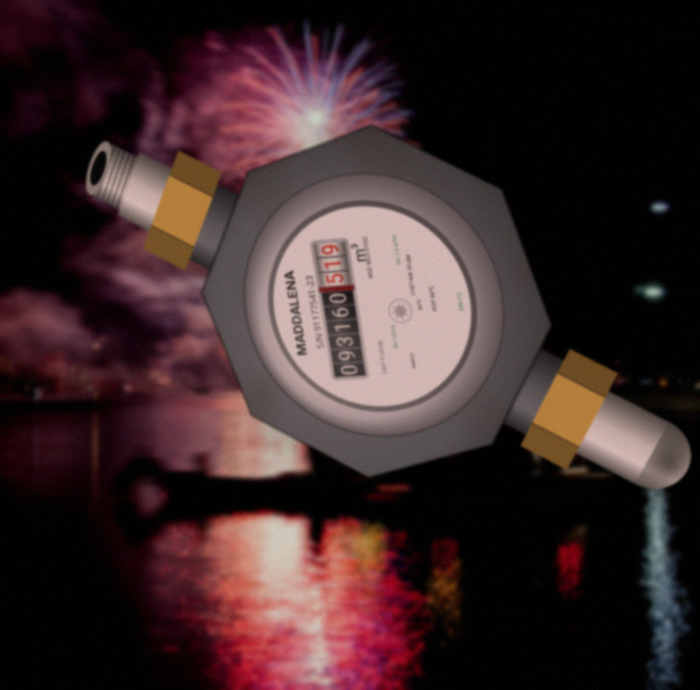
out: 93160.519,m³
